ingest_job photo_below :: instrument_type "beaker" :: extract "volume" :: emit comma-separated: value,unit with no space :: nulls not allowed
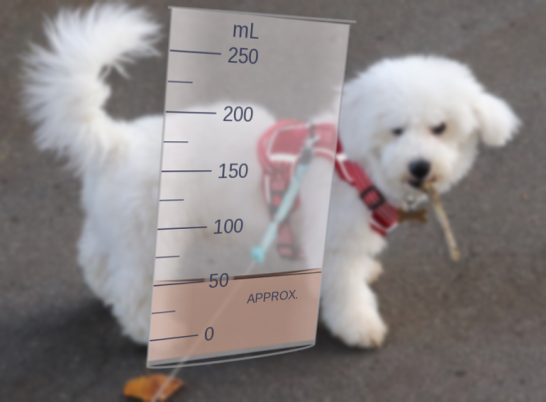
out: 50,mL
